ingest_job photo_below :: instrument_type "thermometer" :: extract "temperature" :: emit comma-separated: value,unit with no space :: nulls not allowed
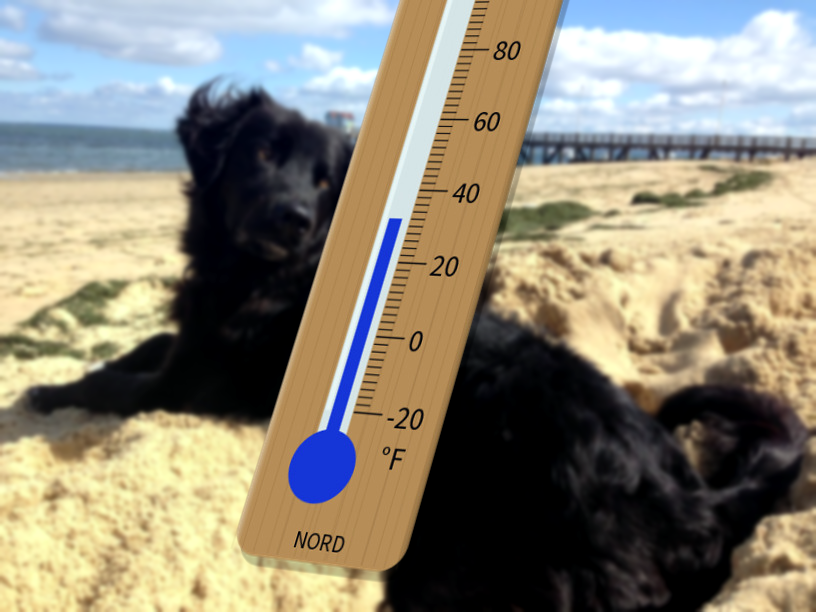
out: 32,°F
